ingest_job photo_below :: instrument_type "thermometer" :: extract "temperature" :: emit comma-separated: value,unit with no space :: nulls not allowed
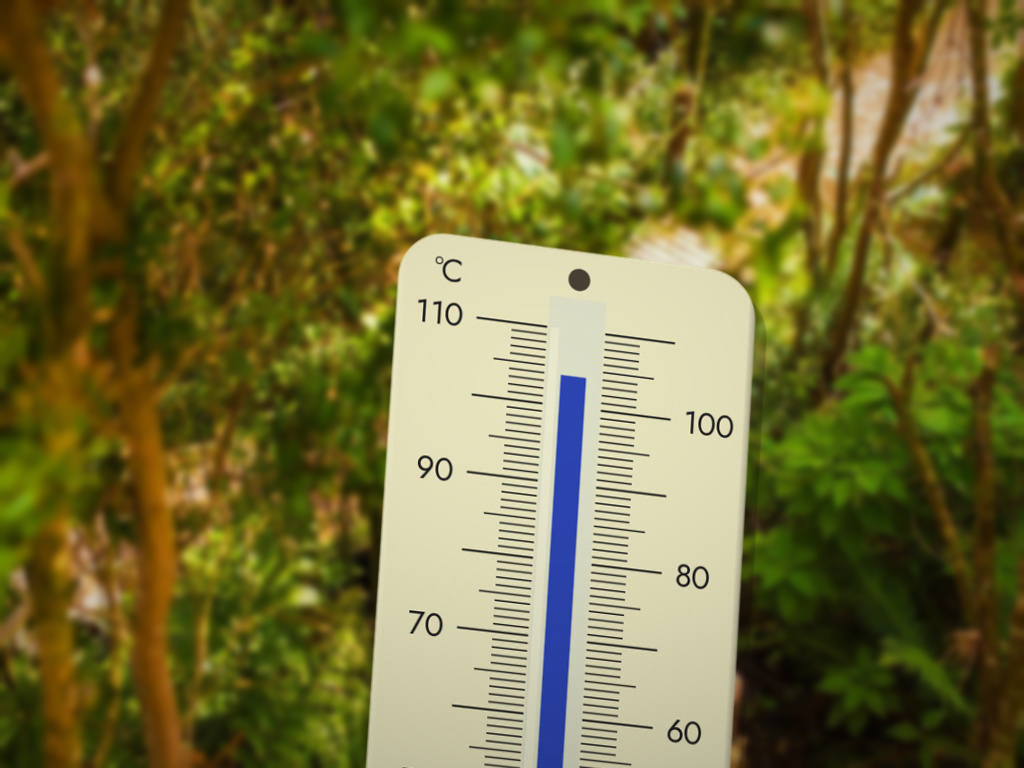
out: 104,°C
